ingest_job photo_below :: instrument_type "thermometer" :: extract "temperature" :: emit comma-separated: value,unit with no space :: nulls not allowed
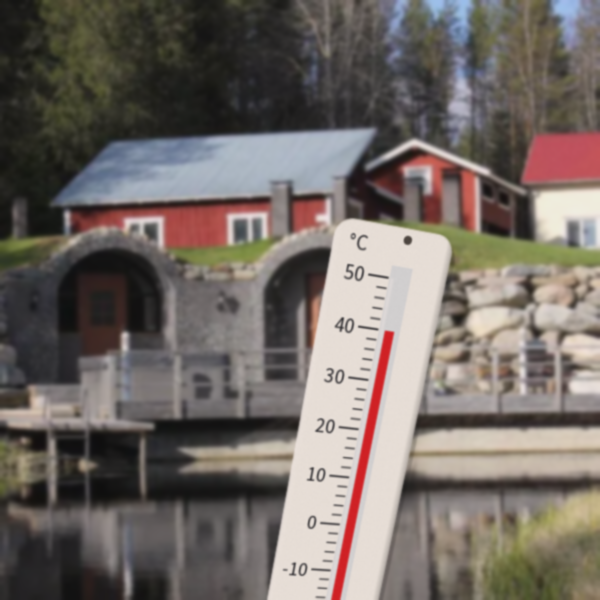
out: 40,°C
